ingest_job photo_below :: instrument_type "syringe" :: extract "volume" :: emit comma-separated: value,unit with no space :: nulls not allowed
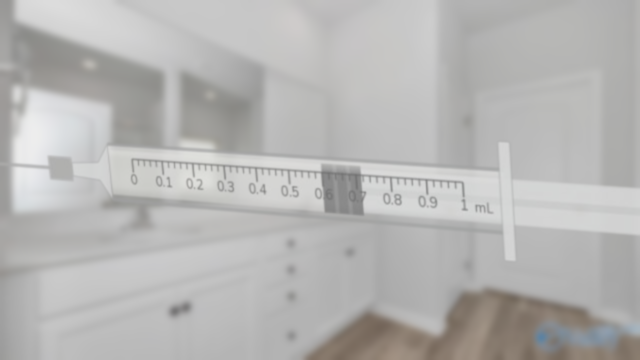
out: 0.6,mL
